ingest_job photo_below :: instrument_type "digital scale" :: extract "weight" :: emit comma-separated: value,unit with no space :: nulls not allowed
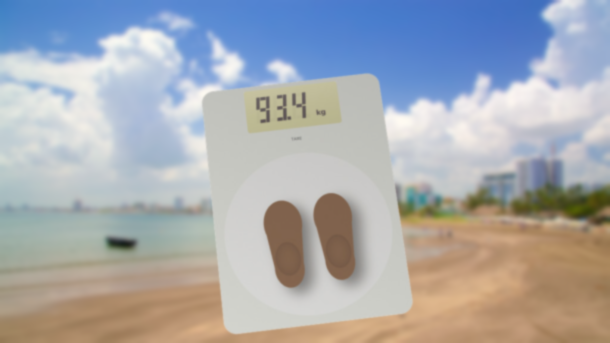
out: 93.4,kg
